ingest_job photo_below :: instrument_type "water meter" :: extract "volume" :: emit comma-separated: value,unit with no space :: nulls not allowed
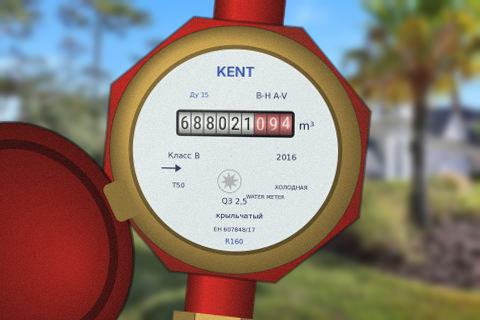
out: 688021.094,m³
